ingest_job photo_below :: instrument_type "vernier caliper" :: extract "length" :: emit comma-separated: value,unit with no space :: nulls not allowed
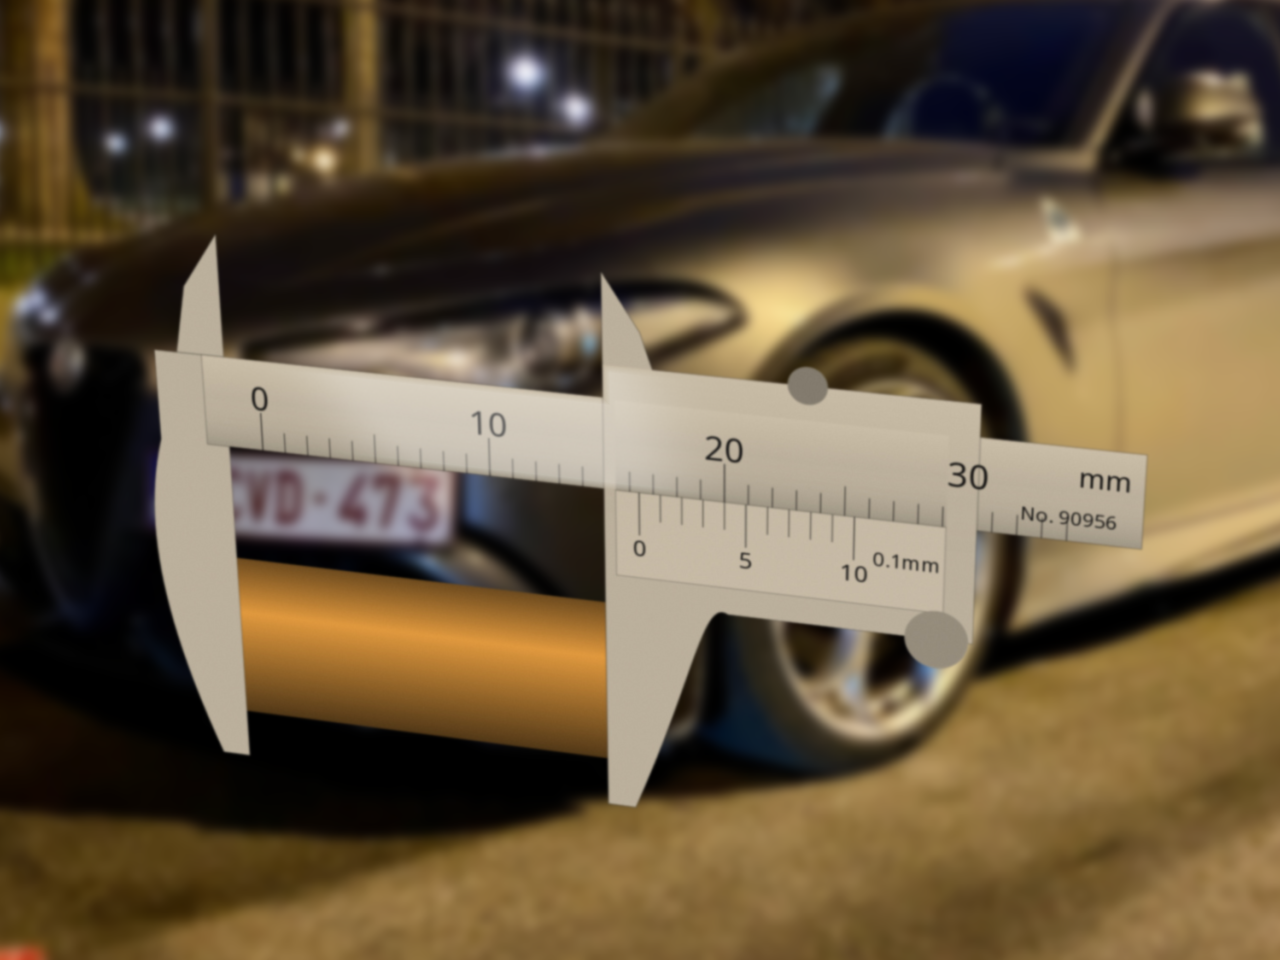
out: 16.4,mm
